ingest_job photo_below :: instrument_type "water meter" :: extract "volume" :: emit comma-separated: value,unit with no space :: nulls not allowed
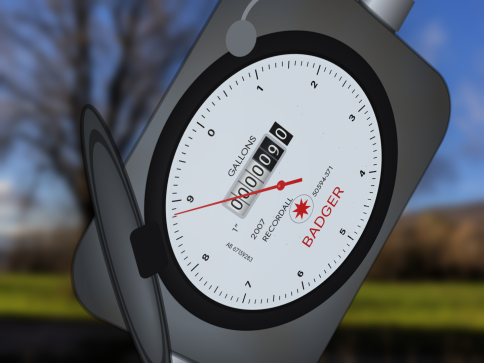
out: 88.8,gal
